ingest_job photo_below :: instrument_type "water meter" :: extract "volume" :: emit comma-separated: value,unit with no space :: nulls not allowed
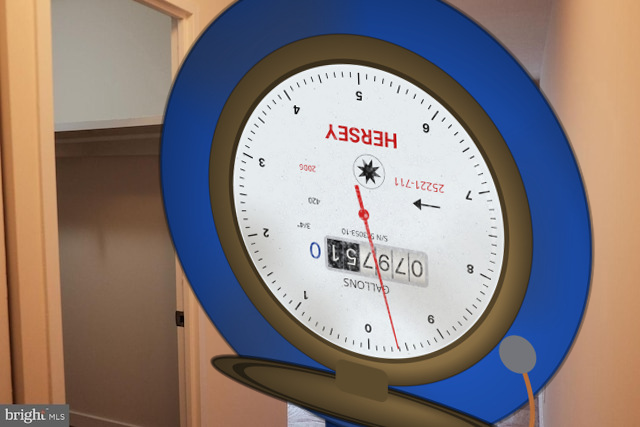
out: 797509.6,gal
